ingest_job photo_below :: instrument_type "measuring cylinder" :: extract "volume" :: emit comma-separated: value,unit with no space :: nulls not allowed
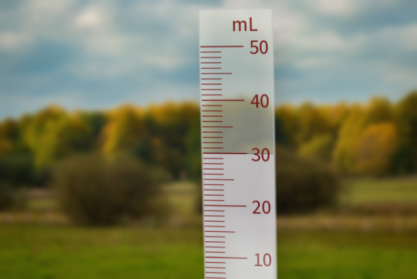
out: 30,mL
